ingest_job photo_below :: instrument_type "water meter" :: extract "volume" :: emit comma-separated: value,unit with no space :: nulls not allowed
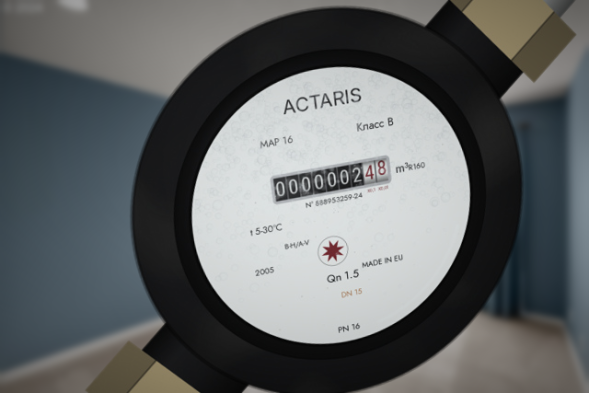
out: 2.48,m³
